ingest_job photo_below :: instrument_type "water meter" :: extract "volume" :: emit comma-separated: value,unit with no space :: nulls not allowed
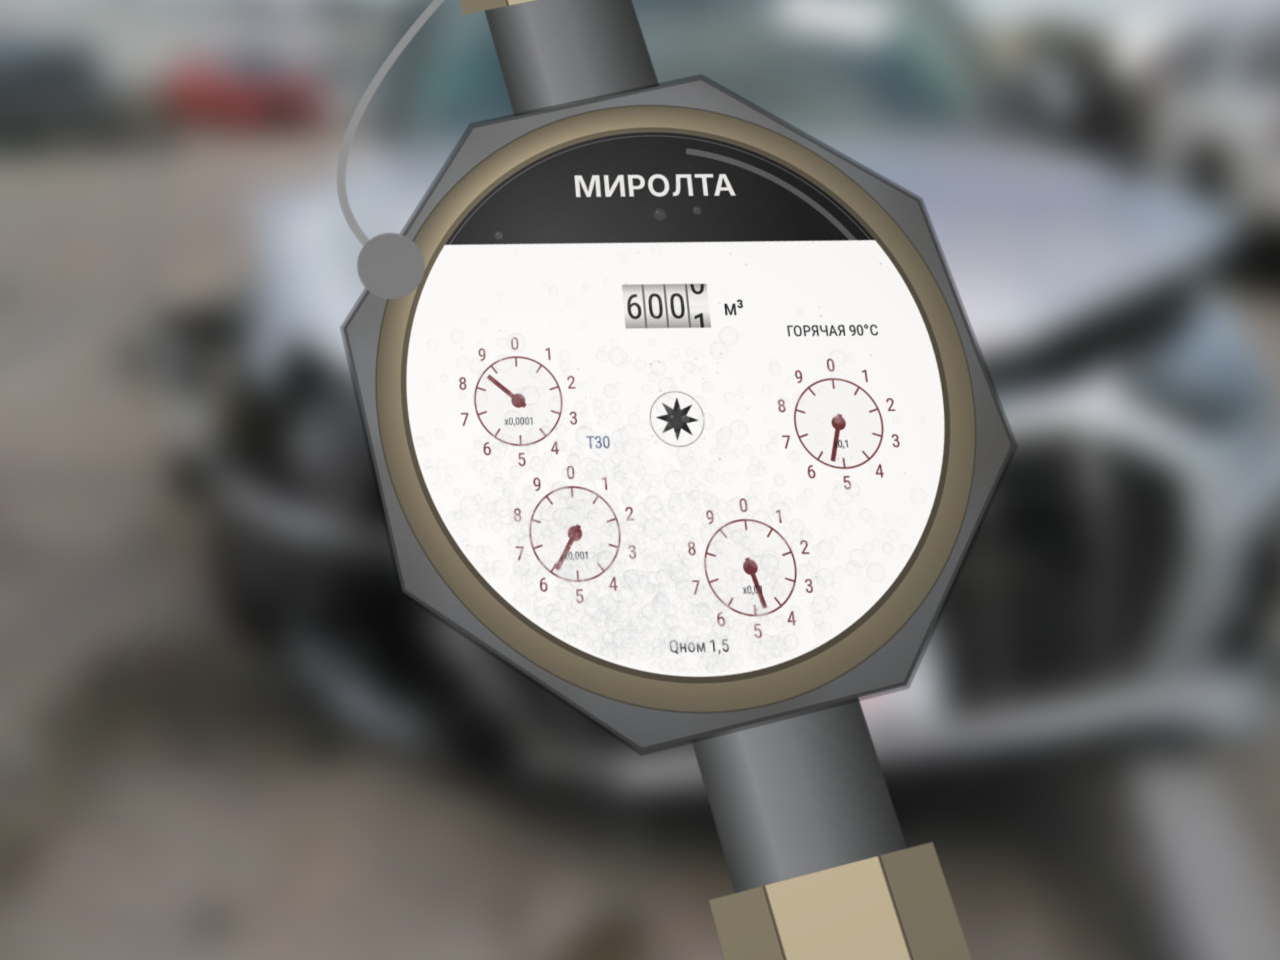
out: 6000.5458,m³
